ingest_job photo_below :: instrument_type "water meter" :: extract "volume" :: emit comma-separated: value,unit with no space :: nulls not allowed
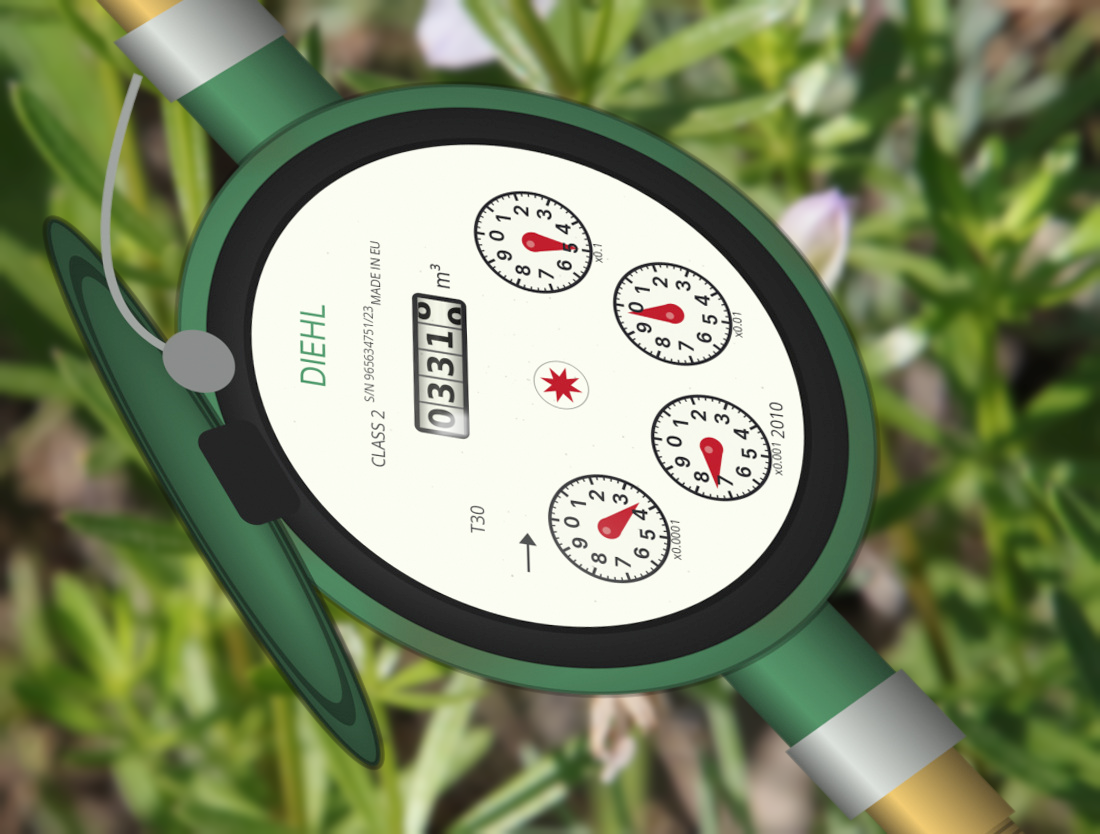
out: 3318.4973,m³
